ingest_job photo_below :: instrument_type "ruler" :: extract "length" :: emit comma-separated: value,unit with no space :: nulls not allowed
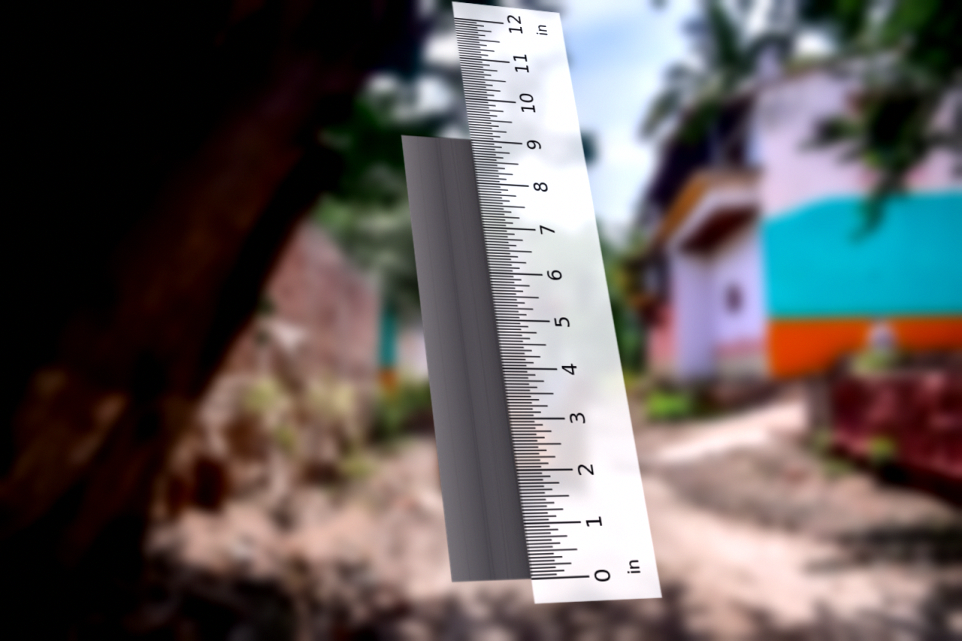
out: 9,in
